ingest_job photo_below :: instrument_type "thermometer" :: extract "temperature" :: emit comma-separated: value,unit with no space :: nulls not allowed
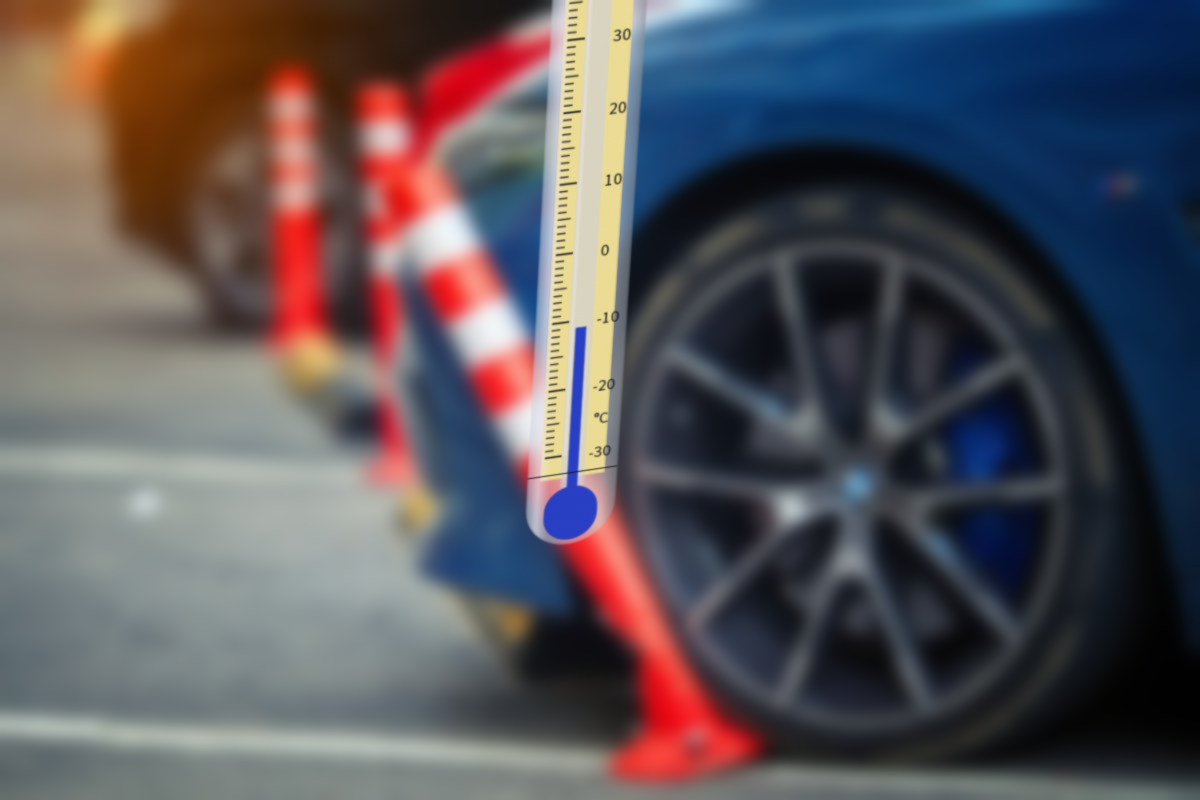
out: -11,°C
